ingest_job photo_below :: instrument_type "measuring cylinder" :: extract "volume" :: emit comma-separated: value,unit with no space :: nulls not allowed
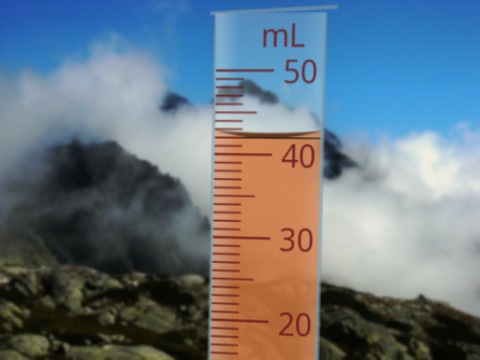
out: 42,mL
